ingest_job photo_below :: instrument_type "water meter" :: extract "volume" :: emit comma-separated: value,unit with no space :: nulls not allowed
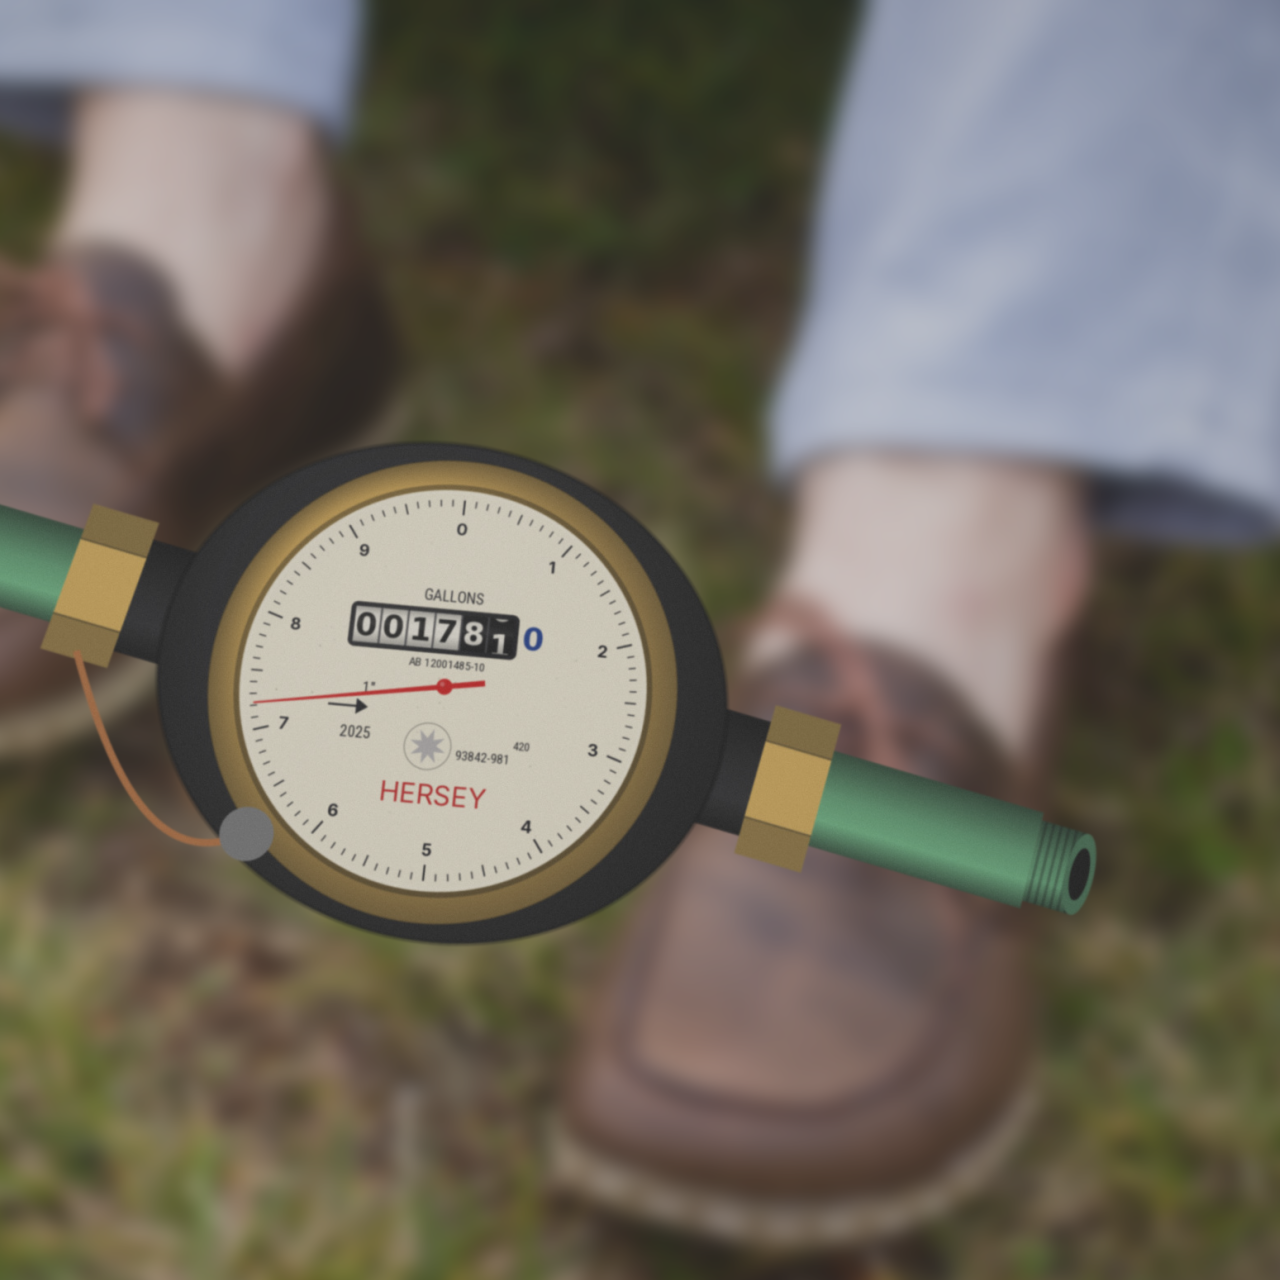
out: 17807.2,gal
